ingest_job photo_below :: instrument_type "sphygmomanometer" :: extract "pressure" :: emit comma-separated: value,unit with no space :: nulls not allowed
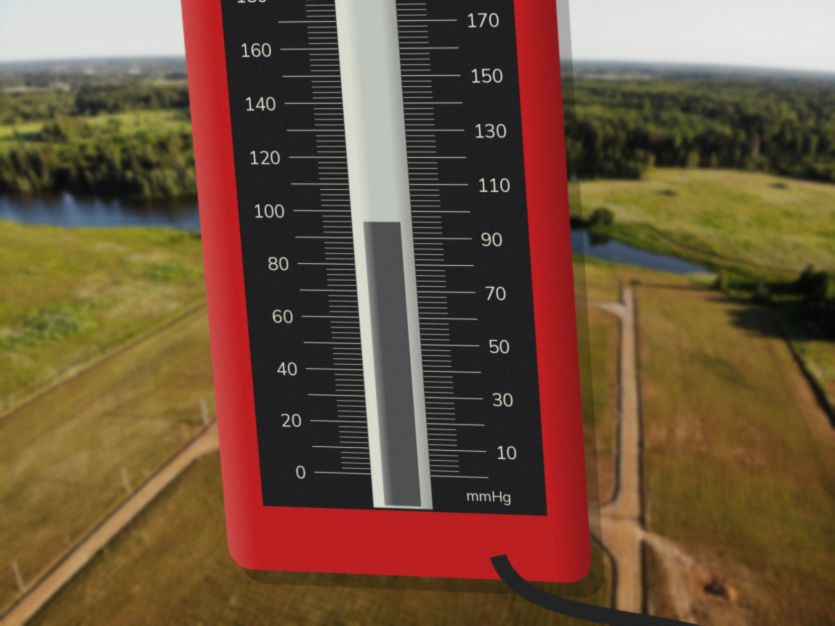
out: 96,mmHg
